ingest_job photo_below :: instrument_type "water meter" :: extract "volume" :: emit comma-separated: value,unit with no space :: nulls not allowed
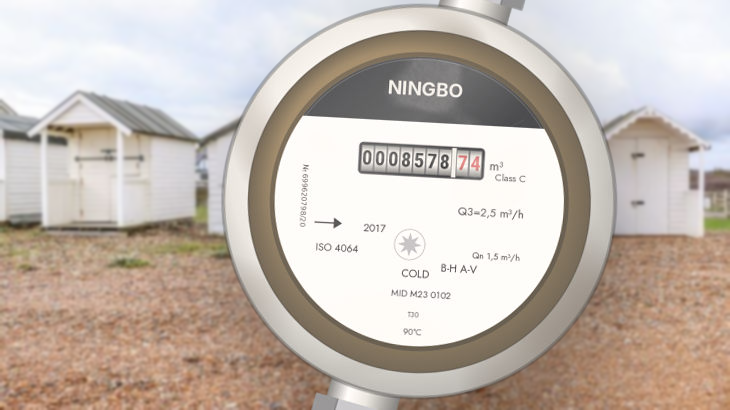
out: 8578.74,m³
